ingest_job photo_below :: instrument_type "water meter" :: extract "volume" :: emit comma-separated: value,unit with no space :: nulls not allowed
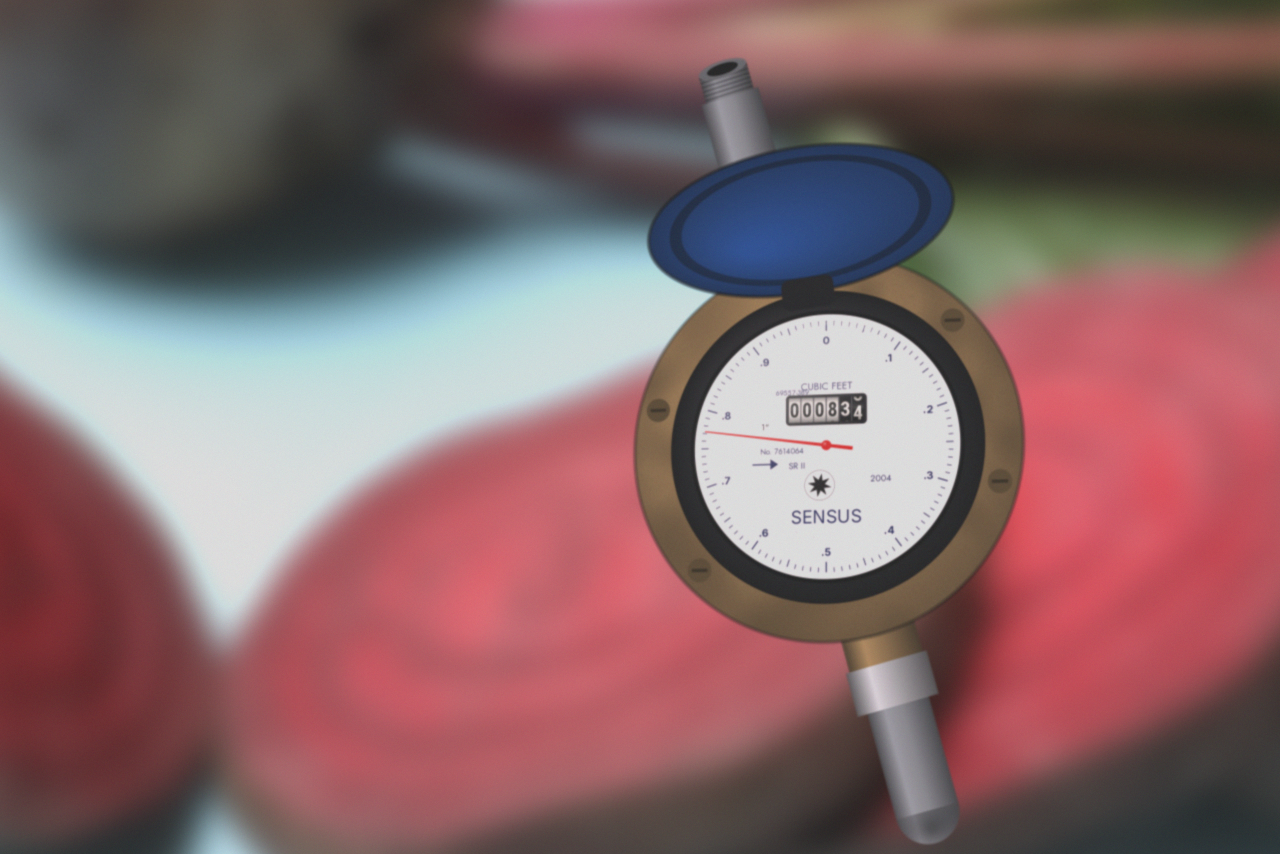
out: 833.77,ft³
